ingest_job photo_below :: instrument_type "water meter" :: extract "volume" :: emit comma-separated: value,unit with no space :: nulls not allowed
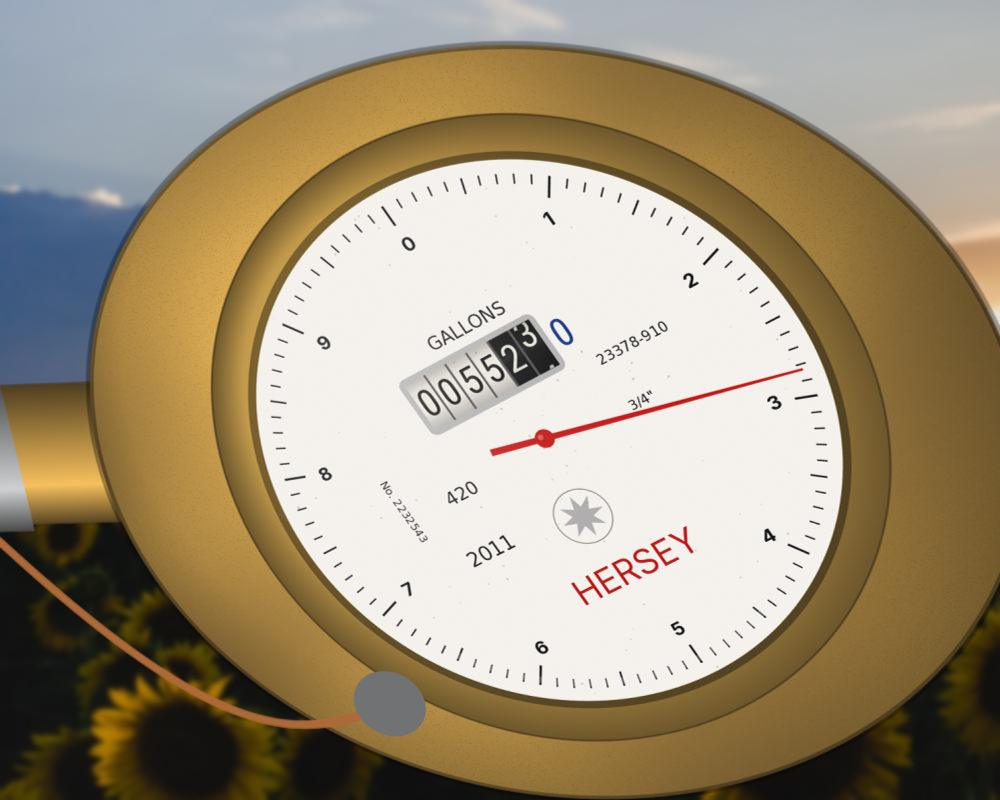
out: 55232.8,gal
